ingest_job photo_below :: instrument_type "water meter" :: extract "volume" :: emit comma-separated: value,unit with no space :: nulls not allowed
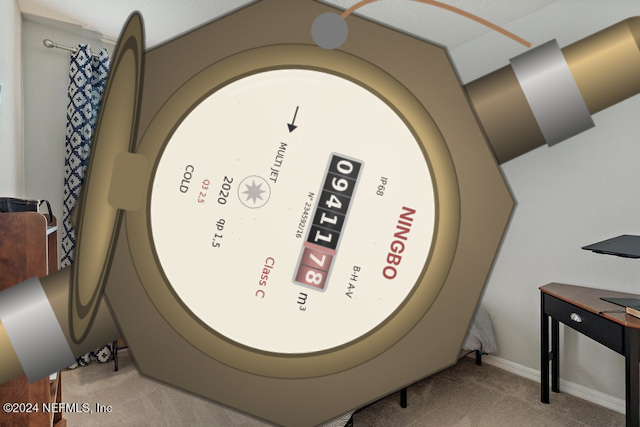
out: 9411.78,m³
